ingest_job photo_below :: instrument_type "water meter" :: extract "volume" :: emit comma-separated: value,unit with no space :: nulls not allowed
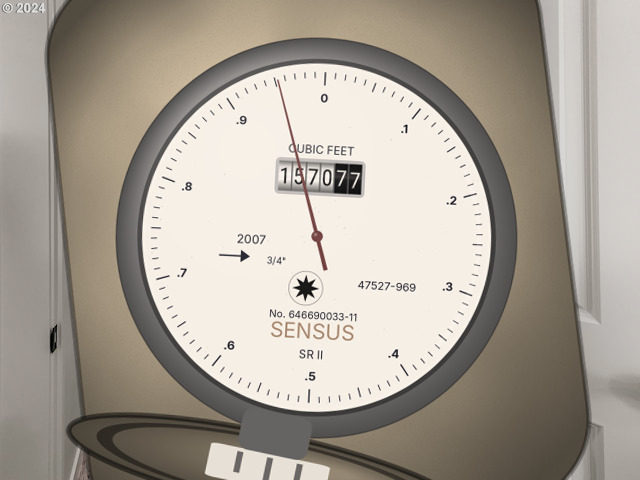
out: 157076.95,ft³
